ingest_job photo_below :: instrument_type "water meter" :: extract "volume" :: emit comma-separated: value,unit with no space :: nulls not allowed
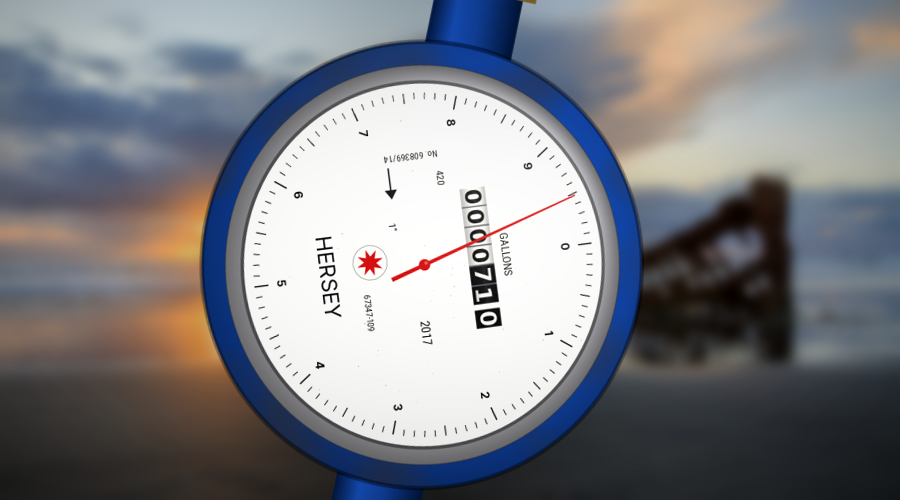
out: 709.5,gal
